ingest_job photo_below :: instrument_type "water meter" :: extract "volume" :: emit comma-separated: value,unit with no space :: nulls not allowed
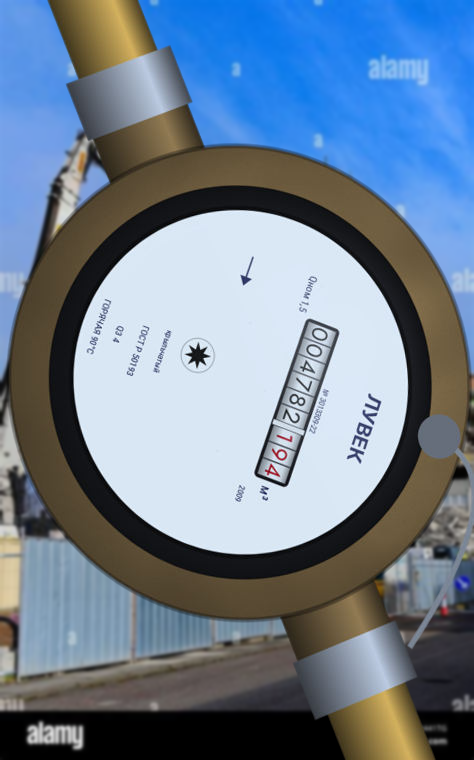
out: 4782.194,m³
